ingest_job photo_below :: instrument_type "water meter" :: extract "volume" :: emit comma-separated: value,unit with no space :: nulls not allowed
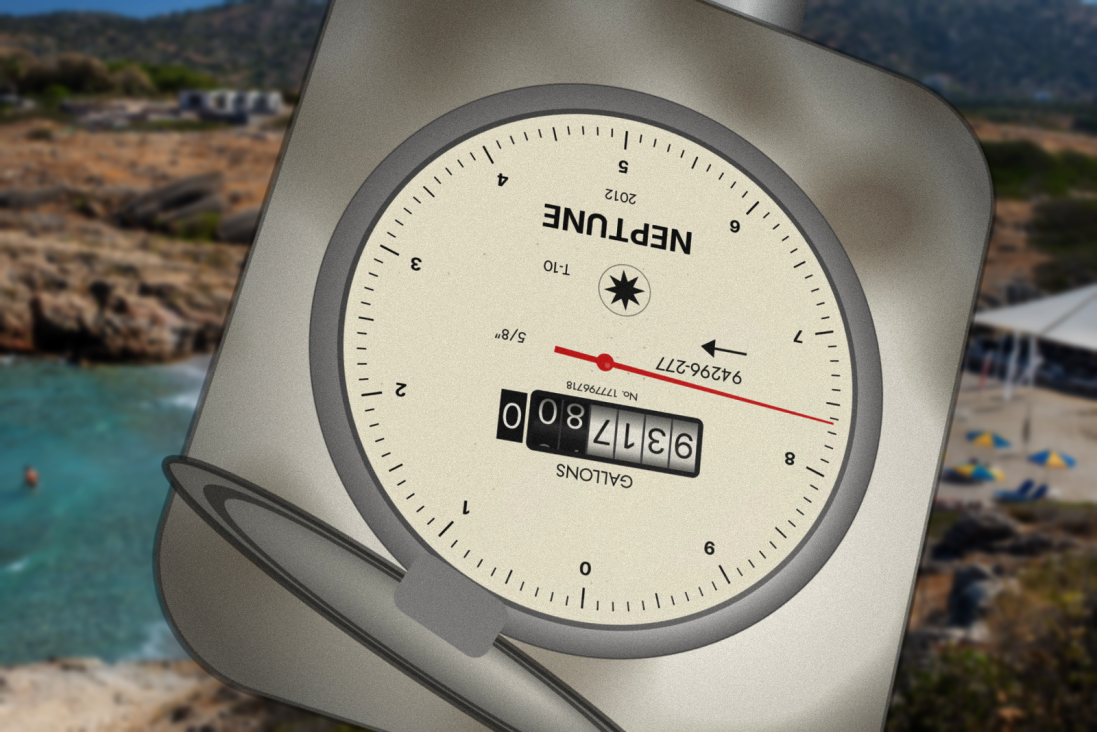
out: 9317797.6,gal
